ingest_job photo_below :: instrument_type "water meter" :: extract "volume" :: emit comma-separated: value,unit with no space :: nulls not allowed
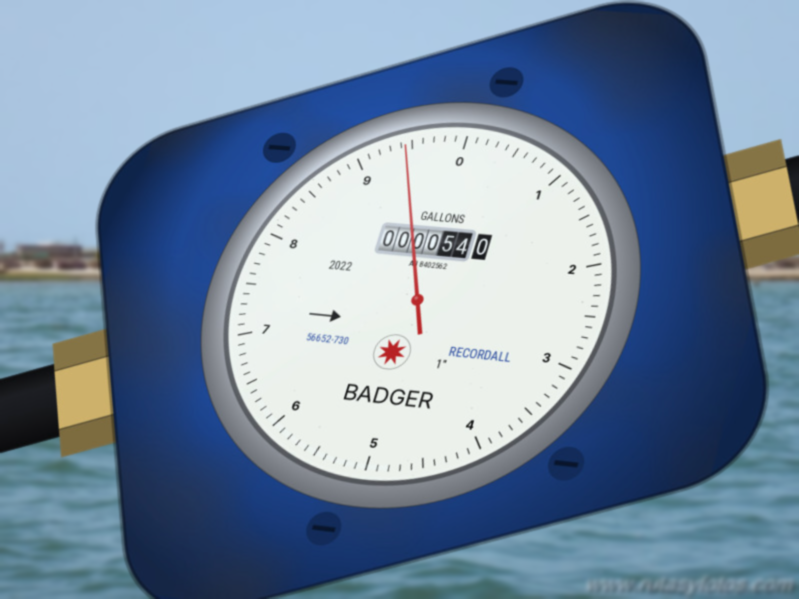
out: 539.4,gal
